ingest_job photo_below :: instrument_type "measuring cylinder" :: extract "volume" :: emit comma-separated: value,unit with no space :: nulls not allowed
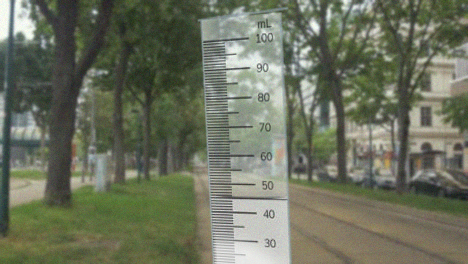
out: 45,mL
